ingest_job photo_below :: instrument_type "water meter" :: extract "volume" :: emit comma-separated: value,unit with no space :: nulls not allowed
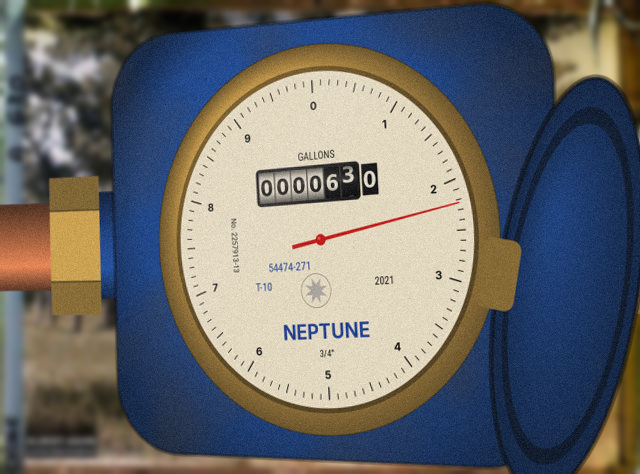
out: 632.2,gal
